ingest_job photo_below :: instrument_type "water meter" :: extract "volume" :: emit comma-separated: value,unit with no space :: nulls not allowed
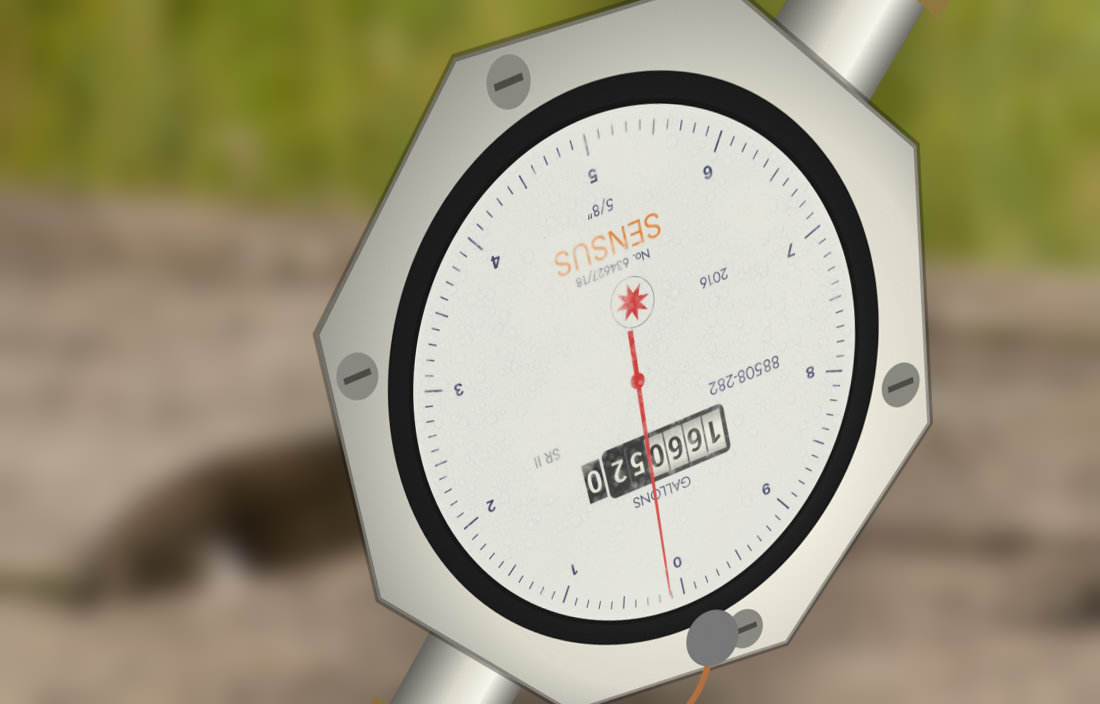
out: 1660520.1,gal
